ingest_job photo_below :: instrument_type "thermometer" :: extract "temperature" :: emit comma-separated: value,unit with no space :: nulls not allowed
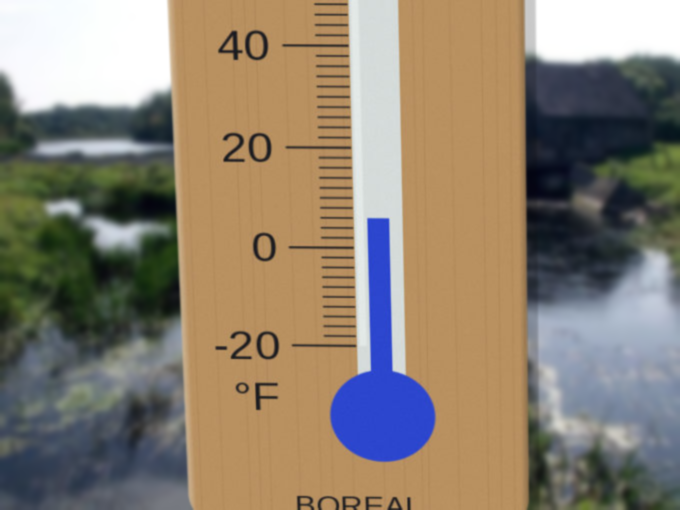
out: 6,°F
